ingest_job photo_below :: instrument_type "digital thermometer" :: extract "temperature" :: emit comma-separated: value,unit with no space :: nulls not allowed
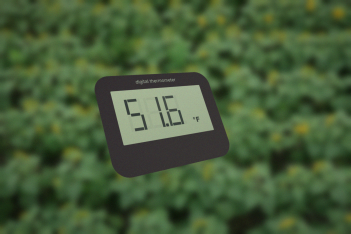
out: 51.6,°F
